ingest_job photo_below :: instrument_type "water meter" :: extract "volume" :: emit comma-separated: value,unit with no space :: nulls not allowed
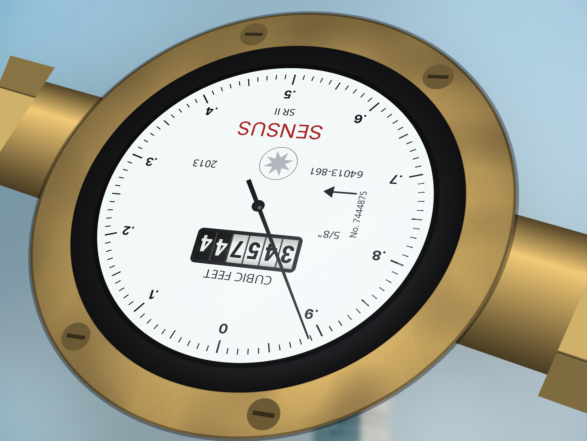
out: 345743.91,ft³
